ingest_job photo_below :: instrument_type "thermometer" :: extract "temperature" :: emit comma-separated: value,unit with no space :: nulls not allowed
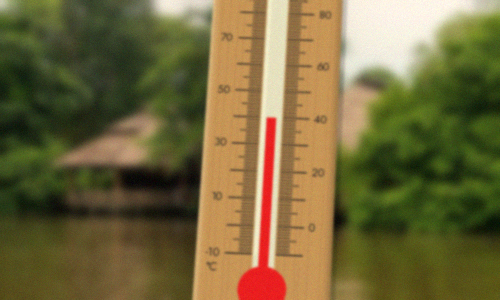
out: 40,°C
